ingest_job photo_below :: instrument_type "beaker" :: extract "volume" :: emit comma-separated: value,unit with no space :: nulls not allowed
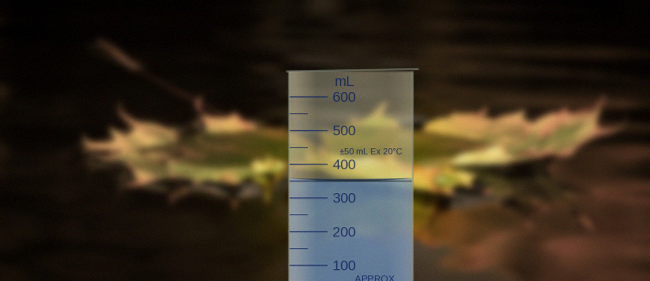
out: 350,mL
